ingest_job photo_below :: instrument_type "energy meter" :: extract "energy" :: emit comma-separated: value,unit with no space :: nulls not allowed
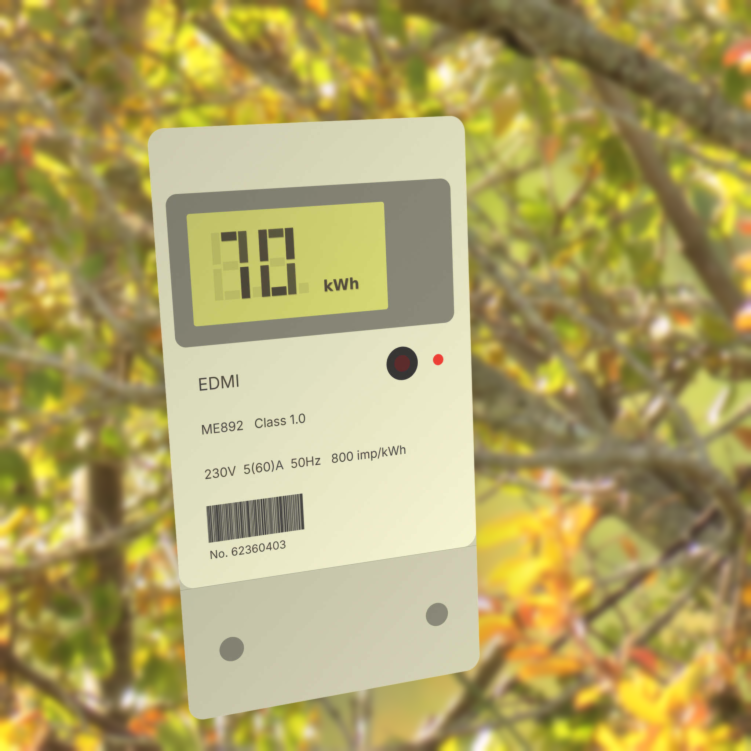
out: 70,kWh
